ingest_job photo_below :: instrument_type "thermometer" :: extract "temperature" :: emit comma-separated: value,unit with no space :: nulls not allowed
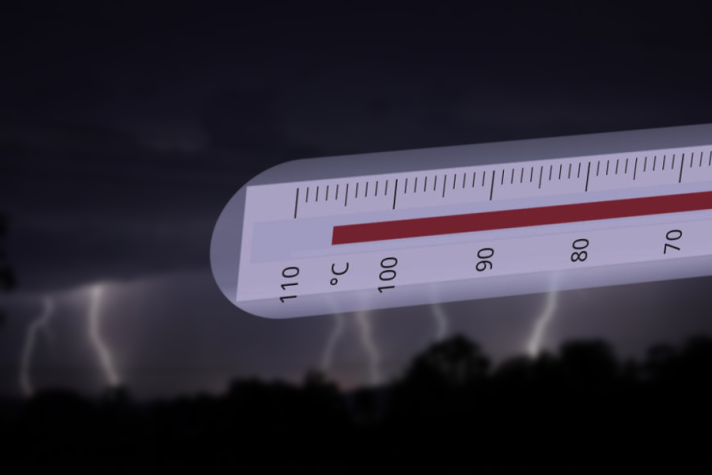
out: 106,°C
